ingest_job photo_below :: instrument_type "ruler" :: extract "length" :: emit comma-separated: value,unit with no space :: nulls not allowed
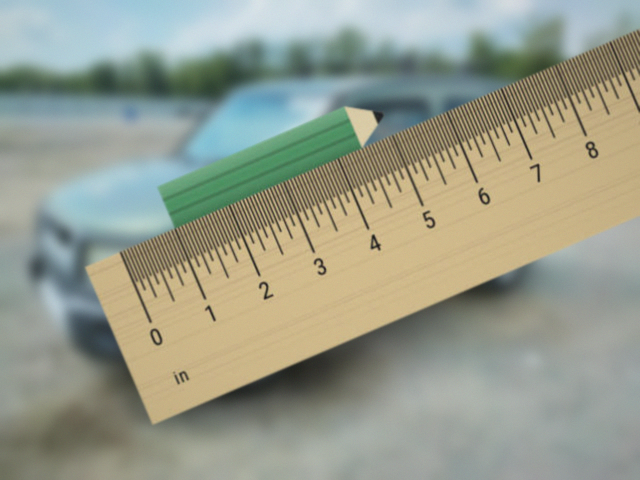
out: 4,in
